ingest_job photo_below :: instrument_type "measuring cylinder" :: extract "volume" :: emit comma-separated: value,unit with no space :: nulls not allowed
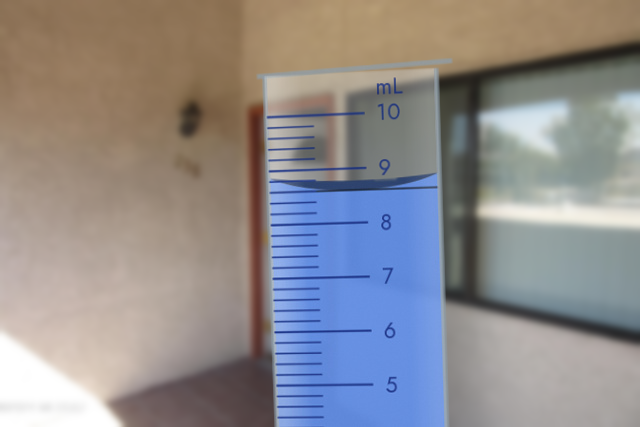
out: 8.6,mL
